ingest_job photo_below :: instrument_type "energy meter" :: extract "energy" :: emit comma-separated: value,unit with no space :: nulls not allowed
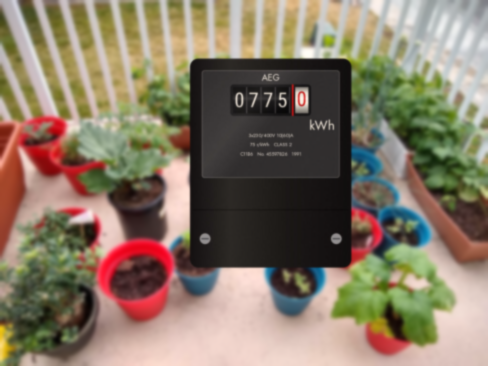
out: 775.0,kWh
